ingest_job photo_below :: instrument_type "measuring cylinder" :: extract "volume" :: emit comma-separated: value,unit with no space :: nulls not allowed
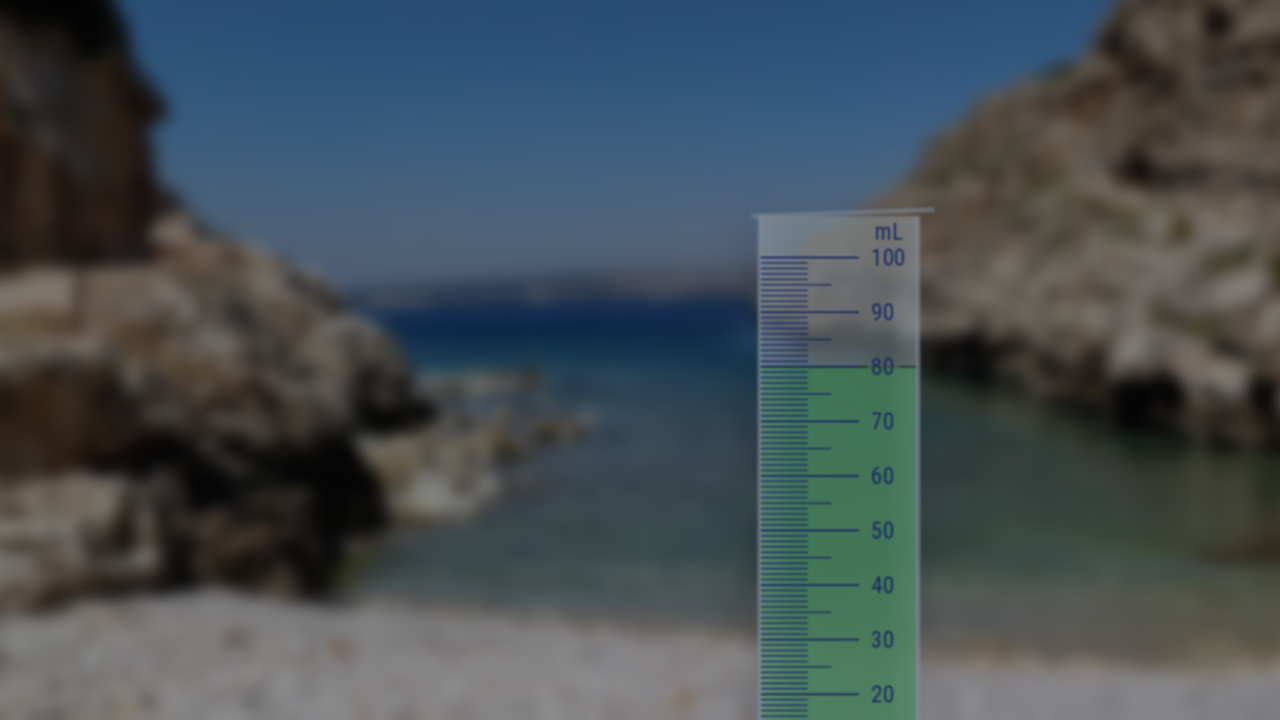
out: 80,mL
